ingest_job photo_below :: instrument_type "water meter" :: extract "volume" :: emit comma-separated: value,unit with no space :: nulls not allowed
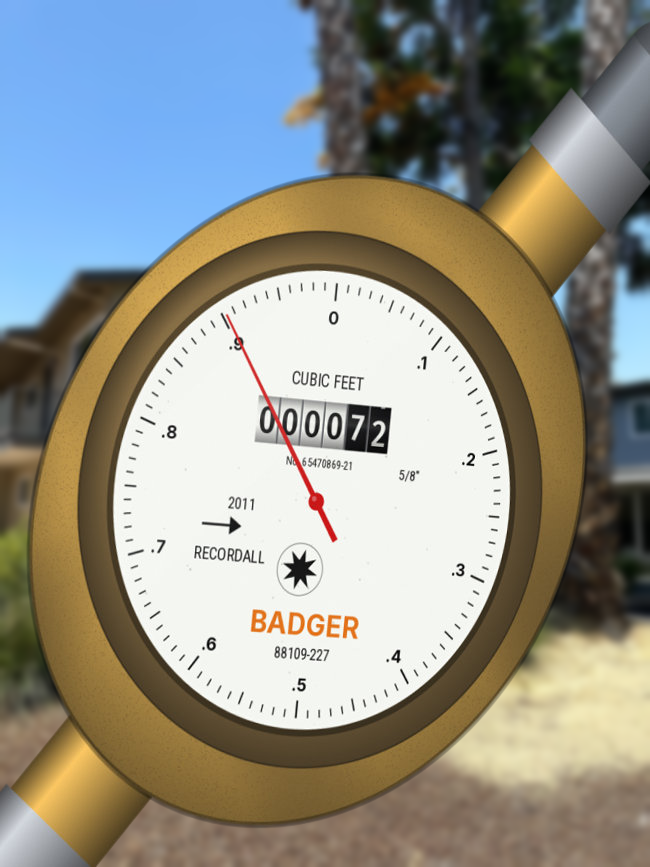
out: 71.90,ft³
